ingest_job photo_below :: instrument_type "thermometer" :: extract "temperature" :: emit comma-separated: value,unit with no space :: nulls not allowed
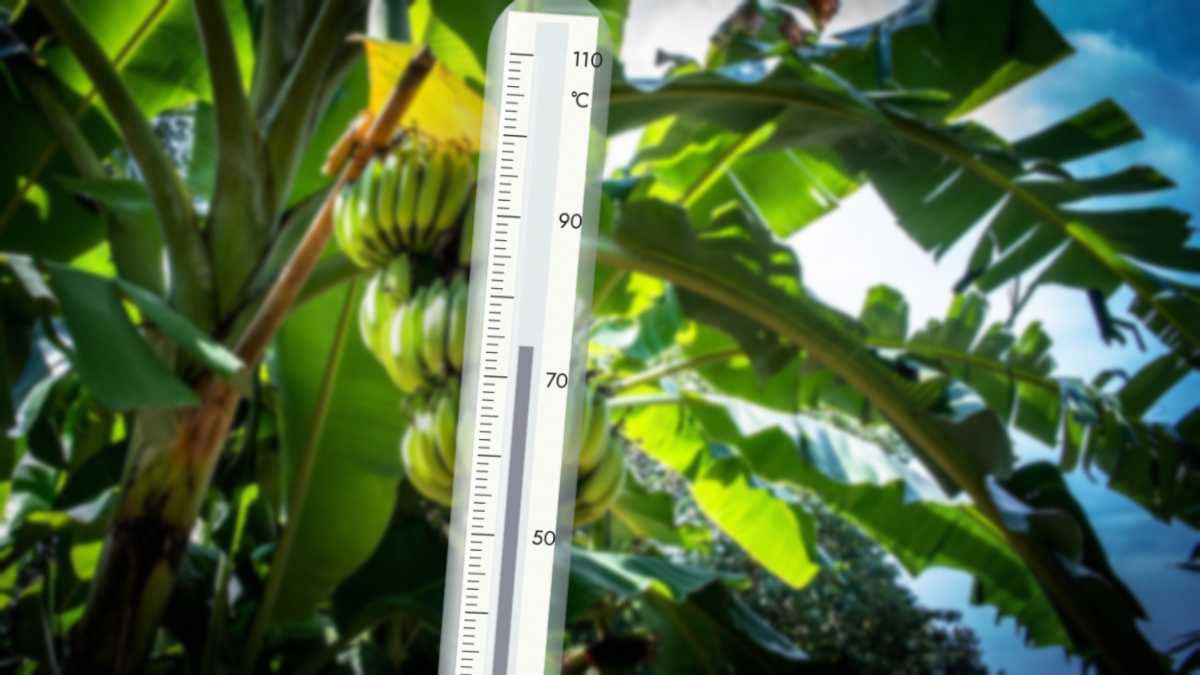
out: 74,°C
